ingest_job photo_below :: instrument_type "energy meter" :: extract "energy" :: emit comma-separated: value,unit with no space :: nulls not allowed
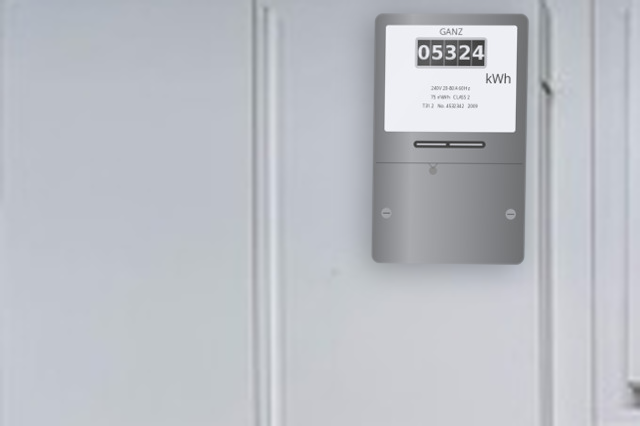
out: 5324,kWh
